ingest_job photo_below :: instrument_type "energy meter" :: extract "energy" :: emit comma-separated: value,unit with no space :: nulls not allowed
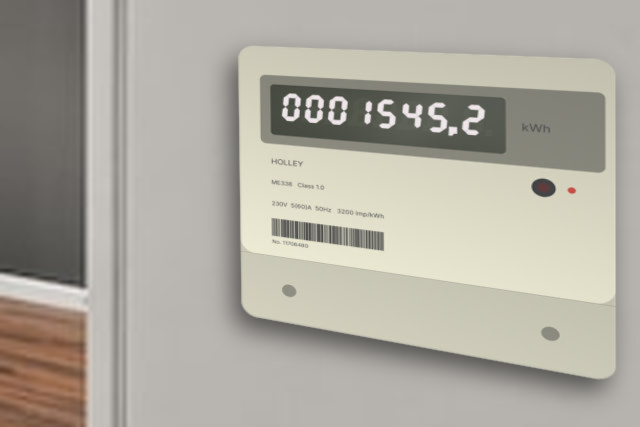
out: 1545.2,kWh
